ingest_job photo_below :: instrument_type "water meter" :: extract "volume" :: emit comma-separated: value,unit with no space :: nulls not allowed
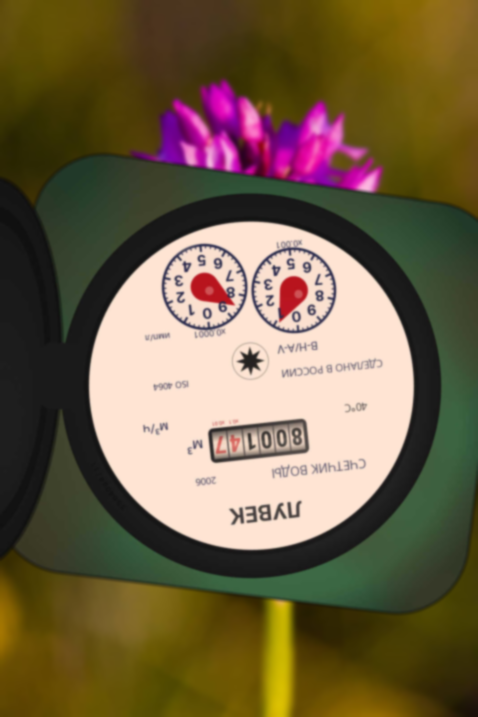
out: 8001.4708,m³
